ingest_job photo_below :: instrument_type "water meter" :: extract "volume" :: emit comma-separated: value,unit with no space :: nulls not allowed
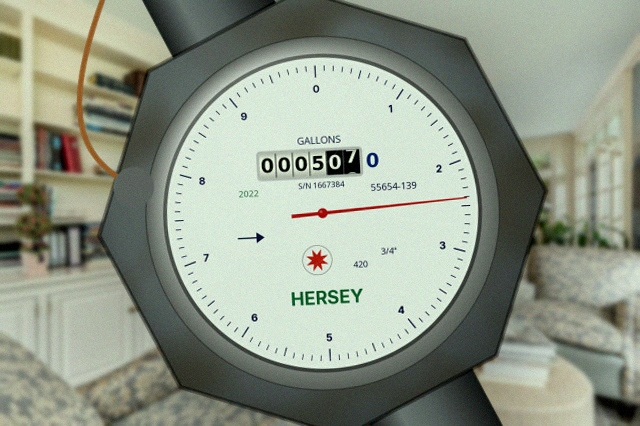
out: 5072.4,gal
